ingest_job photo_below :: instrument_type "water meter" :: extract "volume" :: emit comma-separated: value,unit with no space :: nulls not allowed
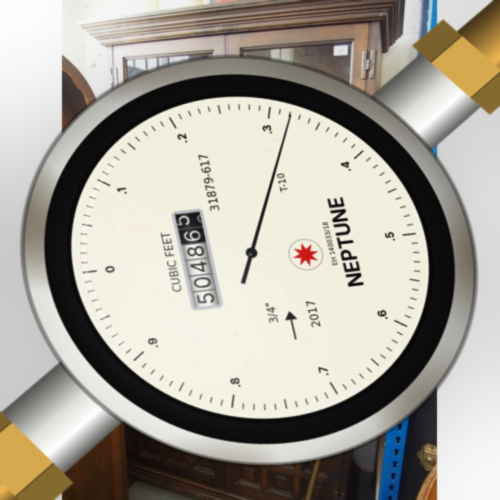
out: 504865.32,ft³
